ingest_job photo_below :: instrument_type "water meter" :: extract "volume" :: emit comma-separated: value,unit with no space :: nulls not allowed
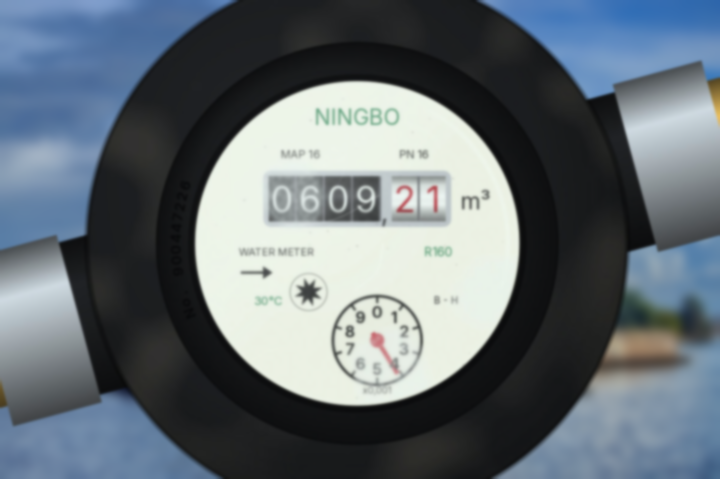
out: 609.214,m³
